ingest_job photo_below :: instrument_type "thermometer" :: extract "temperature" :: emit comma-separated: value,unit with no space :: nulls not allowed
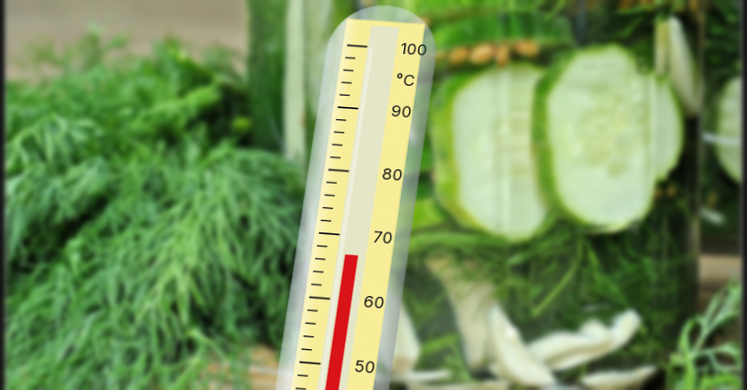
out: 67,°C
